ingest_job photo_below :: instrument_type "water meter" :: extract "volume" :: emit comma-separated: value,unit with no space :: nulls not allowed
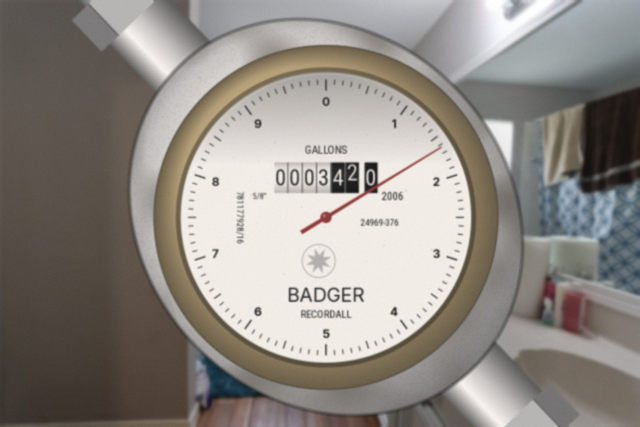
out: 3421.6,gal
